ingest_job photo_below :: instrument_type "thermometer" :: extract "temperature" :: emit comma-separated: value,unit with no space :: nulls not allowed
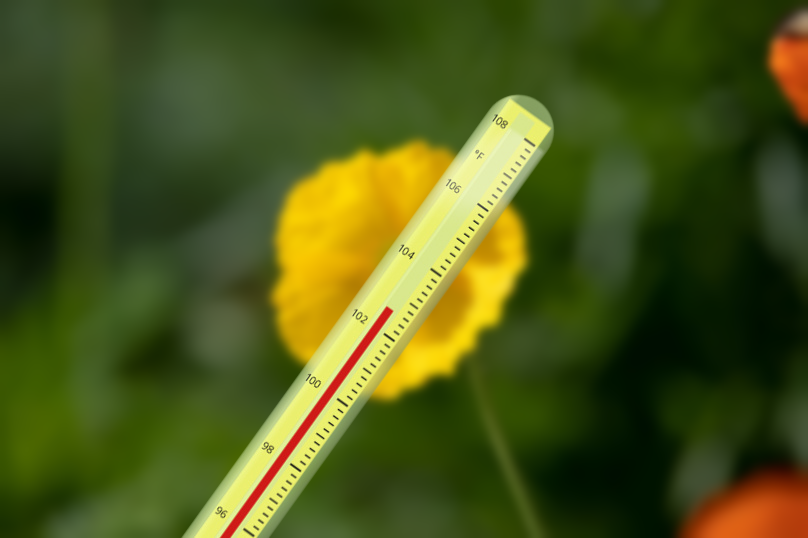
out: 102.6,°F
